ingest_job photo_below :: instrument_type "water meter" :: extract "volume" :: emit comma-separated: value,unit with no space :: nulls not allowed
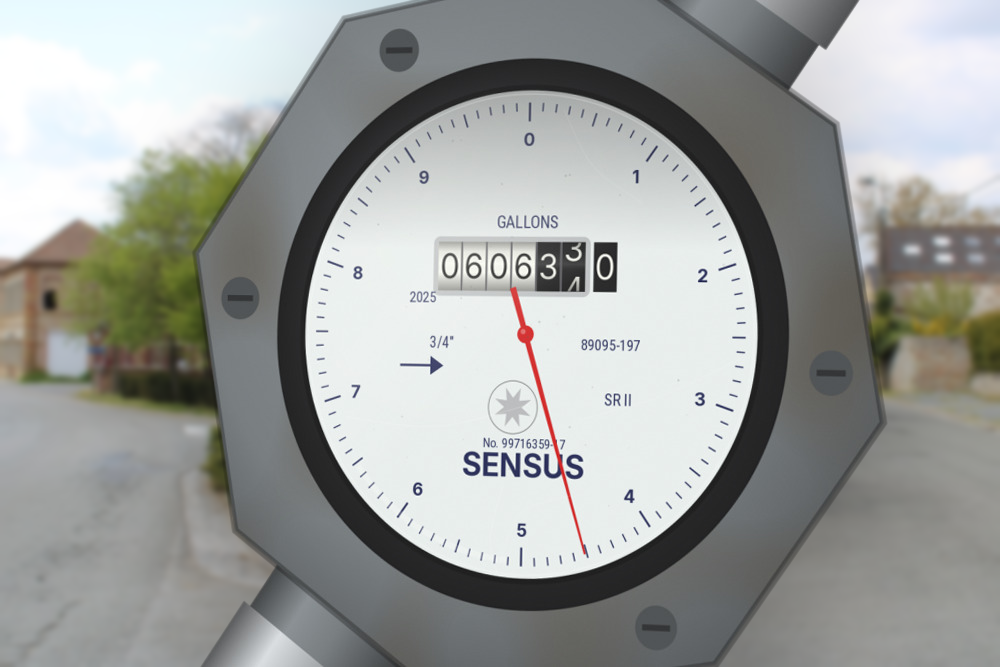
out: 606334.5,gal
